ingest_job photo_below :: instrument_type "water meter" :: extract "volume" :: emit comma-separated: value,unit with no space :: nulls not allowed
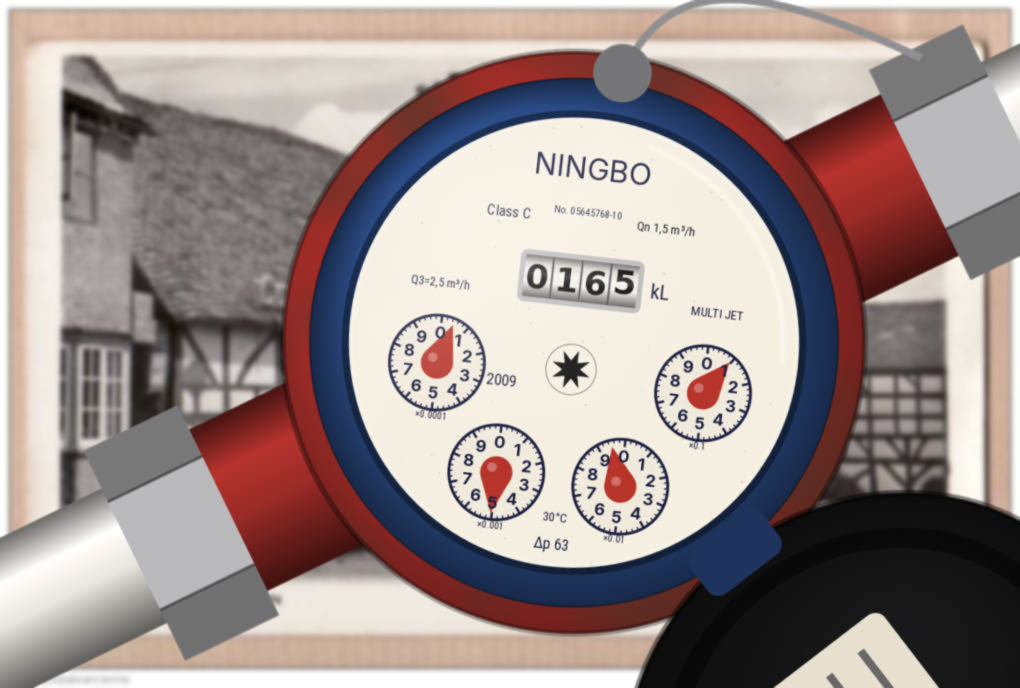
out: 165.0950,kL
